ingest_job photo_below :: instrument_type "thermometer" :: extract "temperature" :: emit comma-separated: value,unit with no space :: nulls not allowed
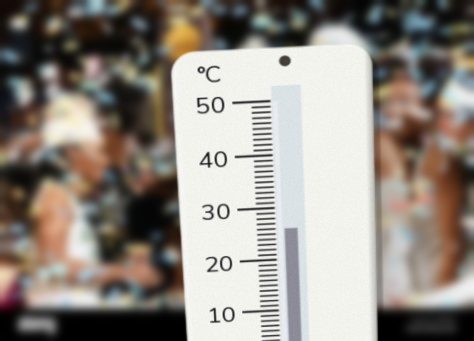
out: 26,°C
